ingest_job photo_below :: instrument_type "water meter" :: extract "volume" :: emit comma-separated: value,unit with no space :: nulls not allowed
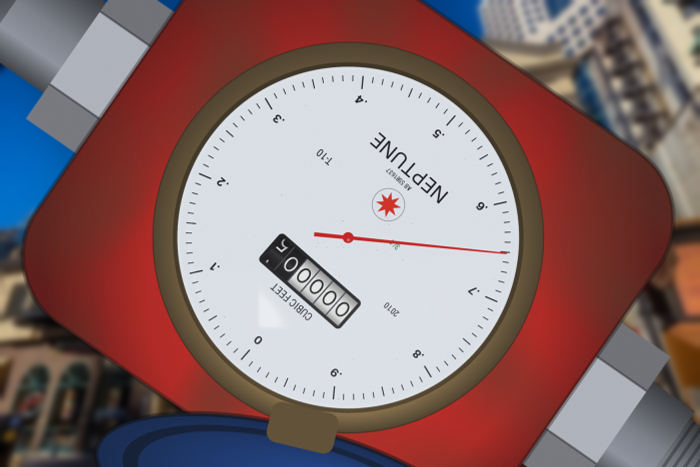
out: 4.65,ft³
